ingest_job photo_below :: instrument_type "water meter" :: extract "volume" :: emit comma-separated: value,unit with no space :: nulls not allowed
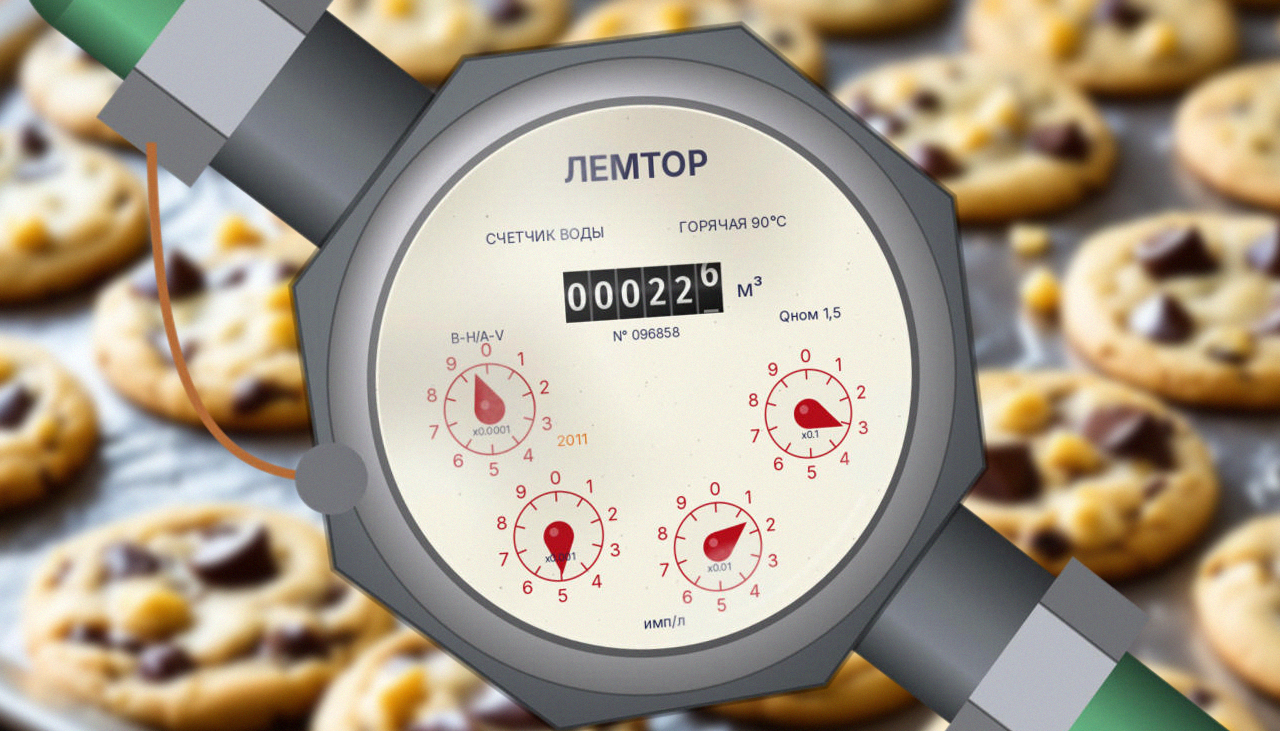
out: 226.3149,m³
